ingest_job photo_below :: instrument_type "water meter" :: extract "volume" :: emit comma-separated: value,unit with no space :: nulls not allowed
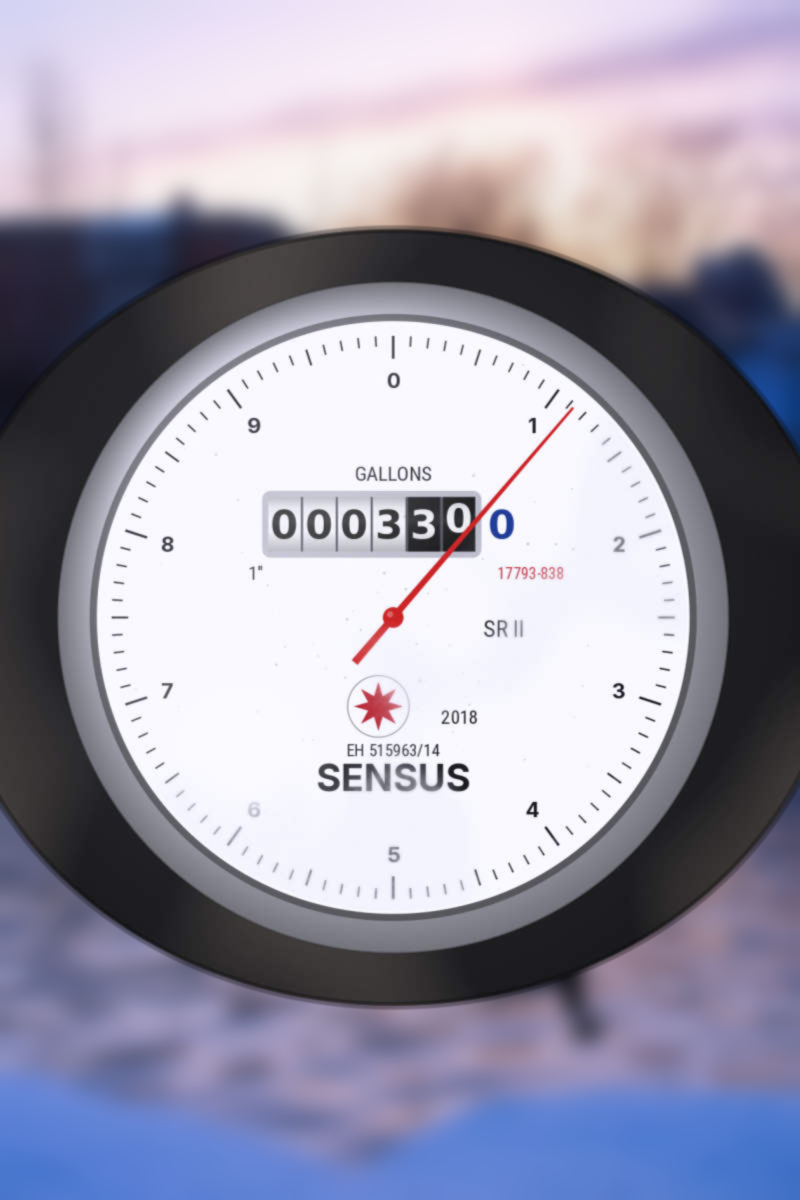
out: 3301.1,gal
